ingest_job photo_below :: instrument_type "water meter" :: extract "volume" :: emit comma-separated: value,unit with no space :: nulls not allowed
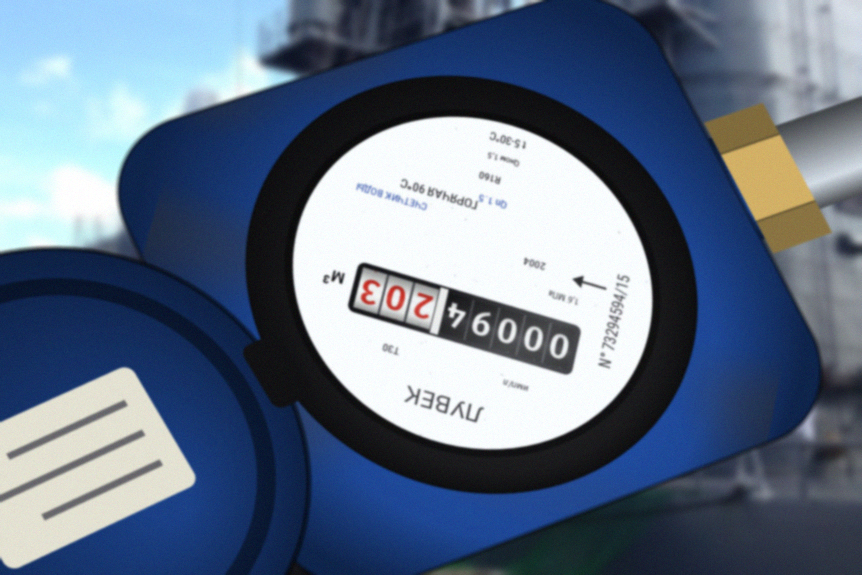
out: 94.203,m³
